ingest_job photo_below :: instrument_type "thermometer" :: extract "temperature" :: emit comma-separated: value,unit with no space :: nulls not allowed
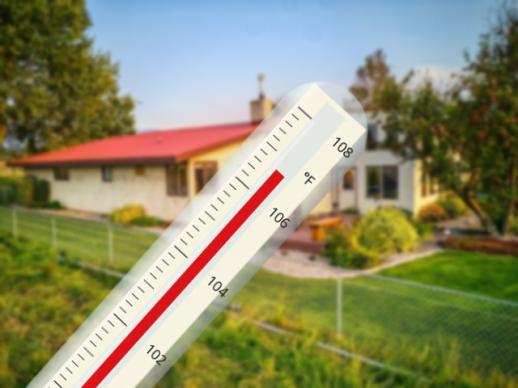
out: 106.7,°F
